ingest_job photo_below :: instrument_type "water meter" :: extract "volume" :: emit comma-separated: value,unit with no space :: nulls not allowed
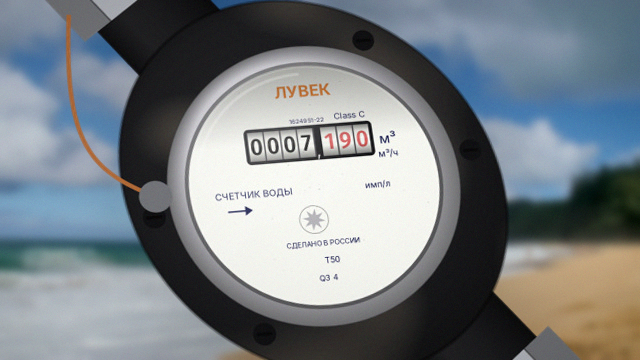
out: 7.190,m³
